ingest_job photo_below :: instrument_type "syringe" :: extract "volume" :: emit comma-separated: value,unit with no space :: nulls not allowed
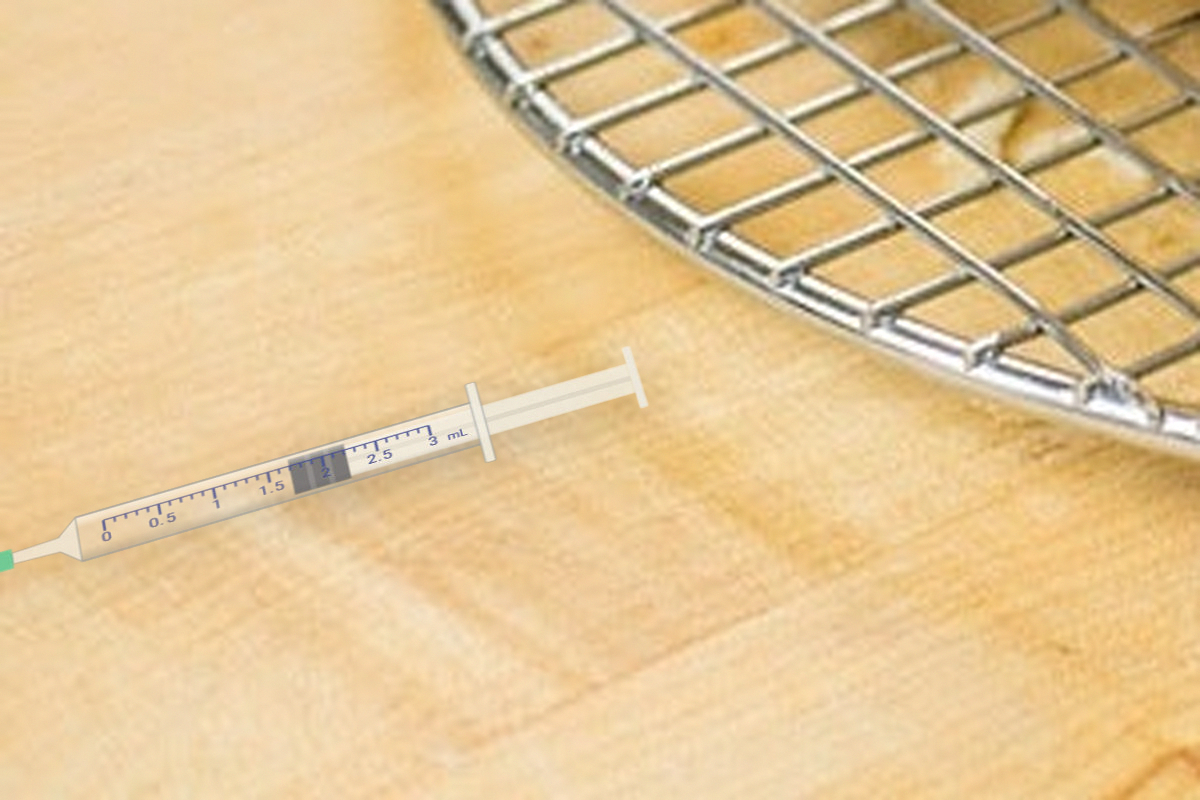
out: 1.7,mL
